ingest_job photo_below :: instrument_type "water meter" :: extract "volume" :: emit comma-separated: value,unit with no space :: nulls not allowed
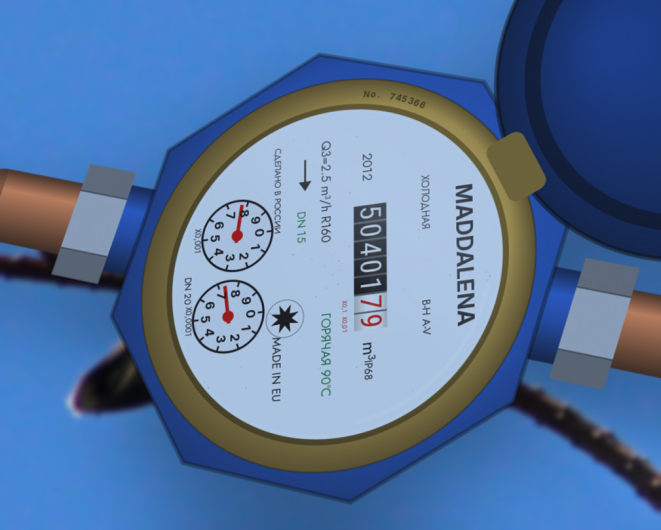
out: 50401.7977,m³
